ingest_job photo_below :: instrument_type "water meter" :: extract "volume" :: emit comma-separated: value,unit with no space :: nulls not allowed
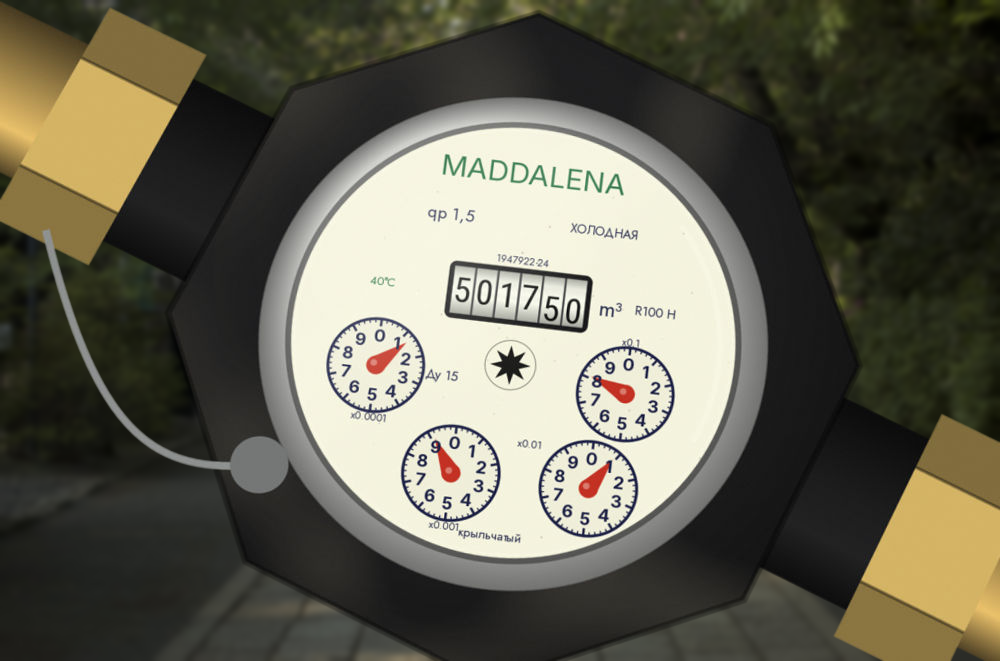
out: 501749.8091,m³
